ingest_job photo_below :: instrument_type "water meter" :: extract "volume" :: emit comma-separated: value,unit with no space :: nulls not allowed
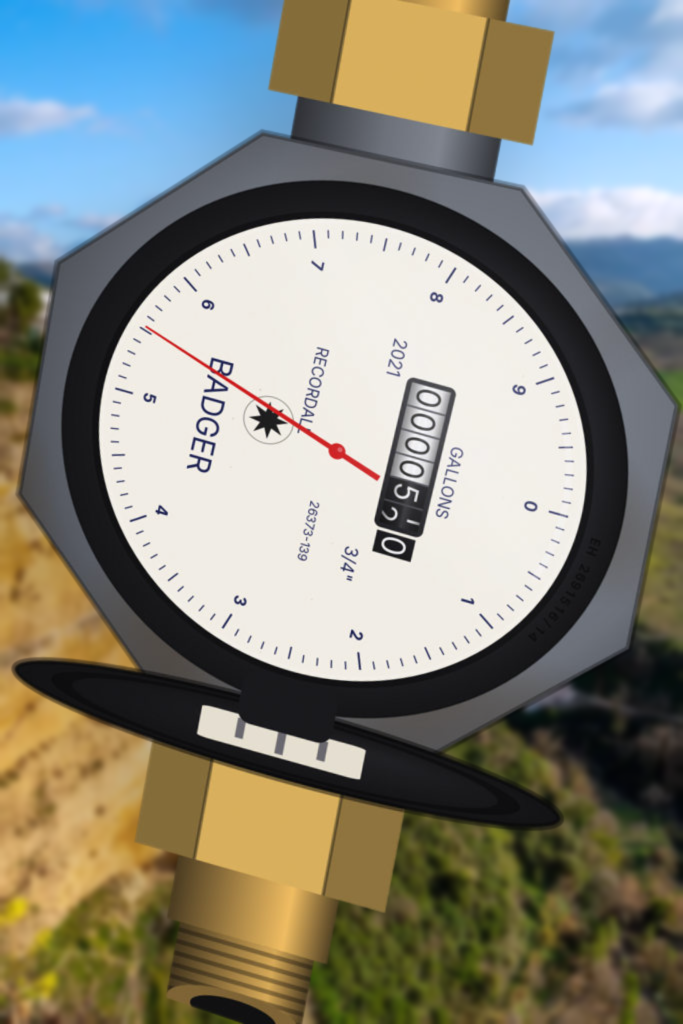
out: 515.5,gal
